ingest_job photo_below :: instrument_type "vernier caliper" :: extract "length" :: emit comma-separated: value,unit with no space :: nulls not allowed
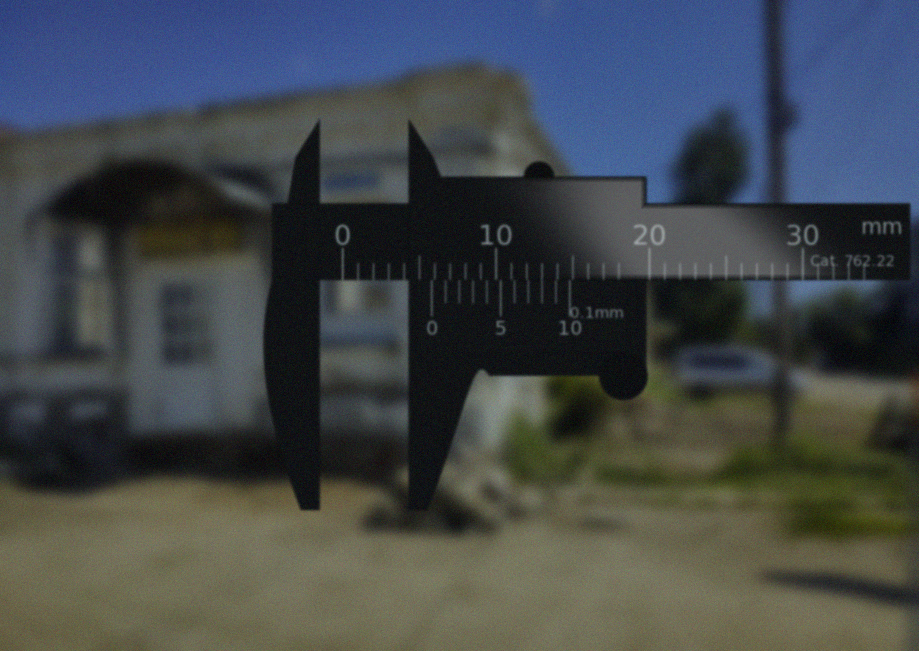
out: 5.8,mm
